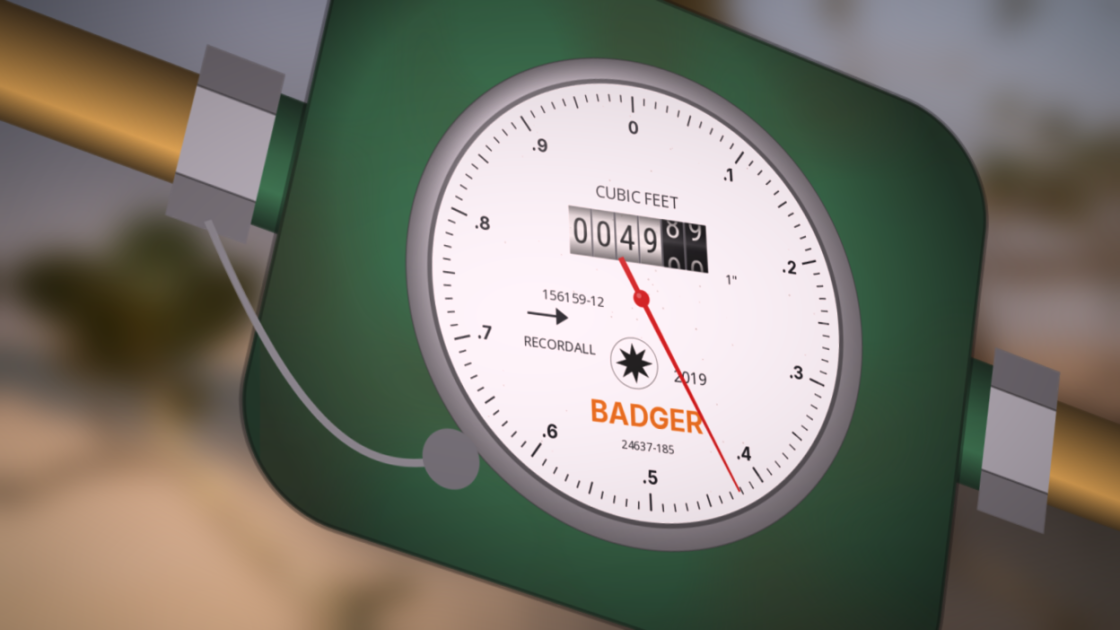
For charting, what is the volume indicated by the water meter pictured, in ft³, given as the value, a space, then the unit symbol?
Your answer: 4989.42 ft³
